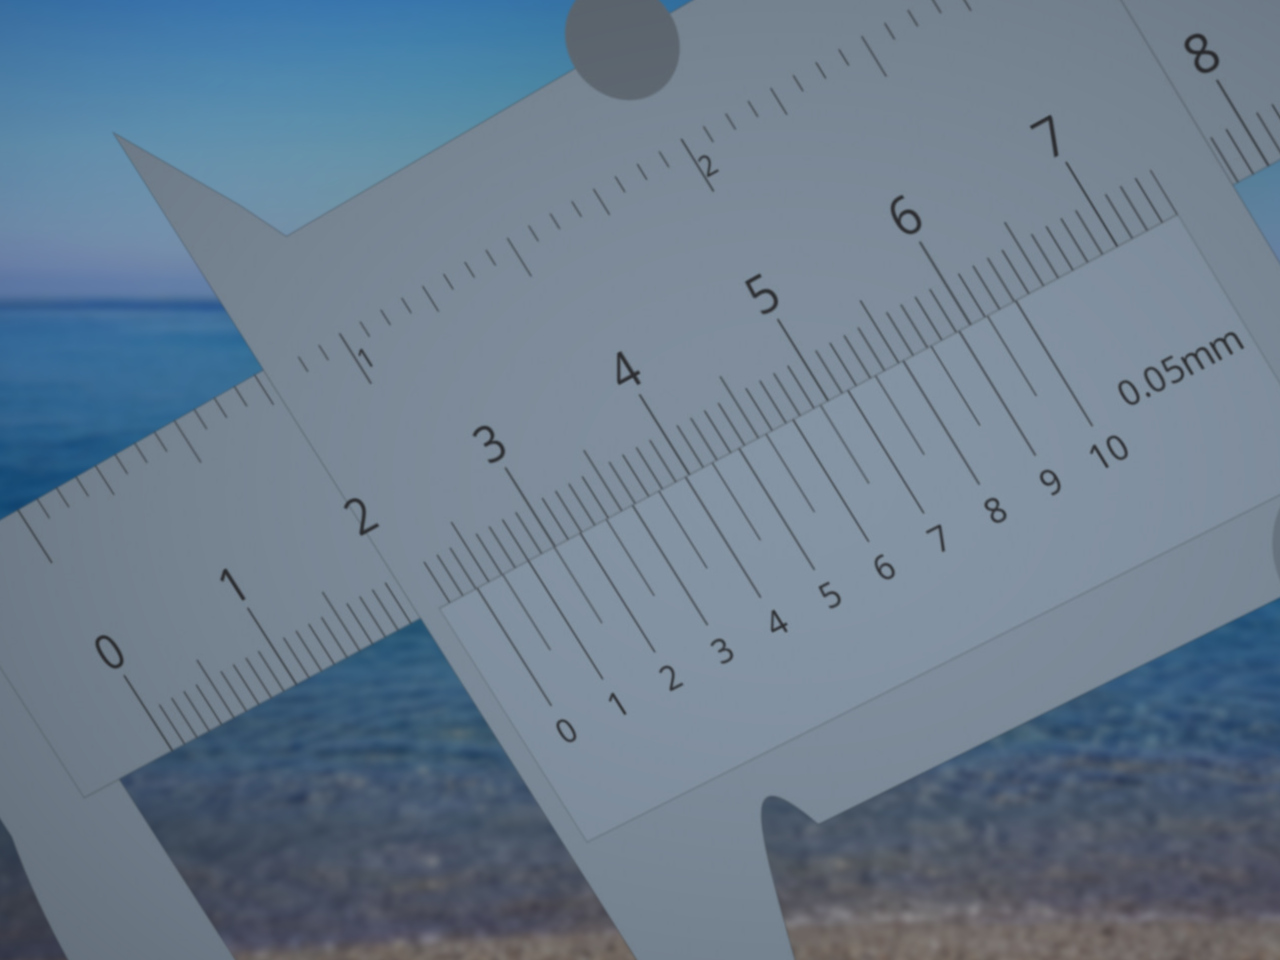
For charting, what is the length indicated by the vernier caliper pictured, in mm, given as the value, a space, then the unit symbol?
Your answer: 24.1 mm
